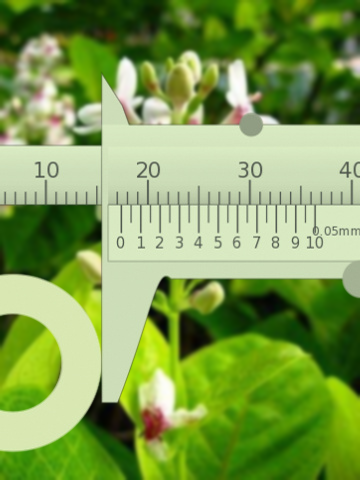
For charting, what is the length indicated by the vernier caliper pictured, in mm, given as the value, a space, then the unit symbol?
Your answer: 17.4 mm
